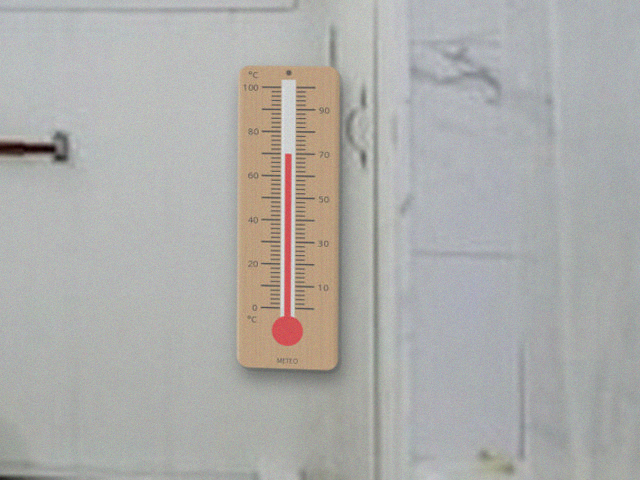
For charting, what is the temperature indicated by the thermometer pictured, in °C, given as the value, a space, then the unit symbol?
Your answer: 70 °C
